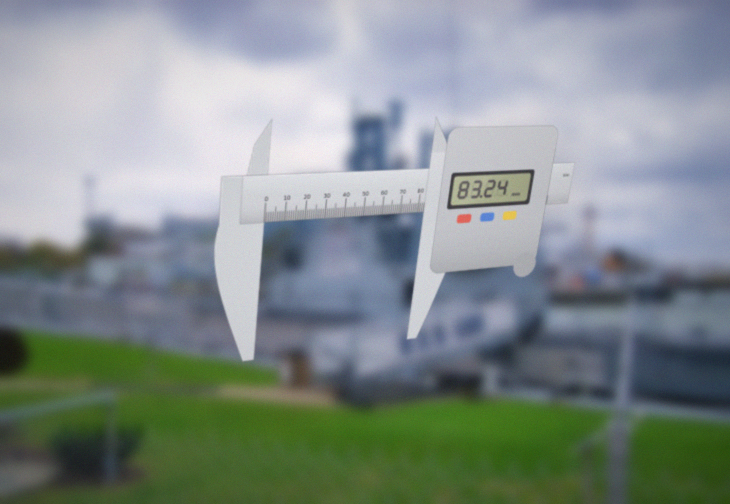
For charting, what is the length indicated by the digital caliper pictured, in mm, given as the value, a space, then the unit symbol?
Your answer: 83.24 mm
